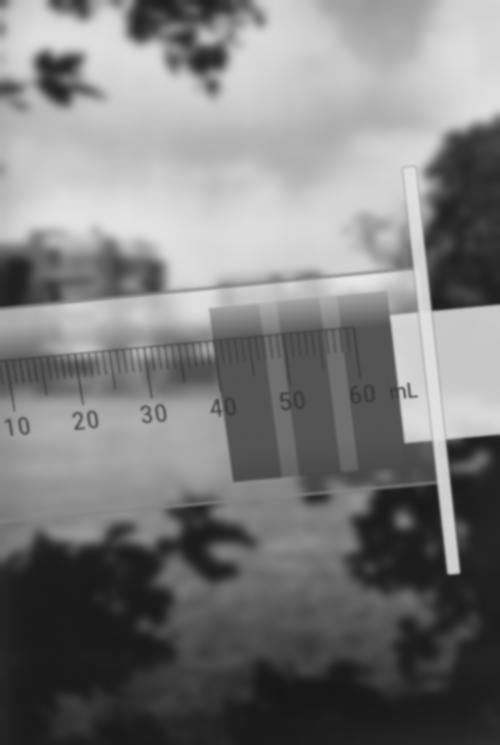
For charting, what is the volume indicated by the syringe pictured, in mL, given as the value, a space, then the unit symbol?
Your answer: 40 mL
